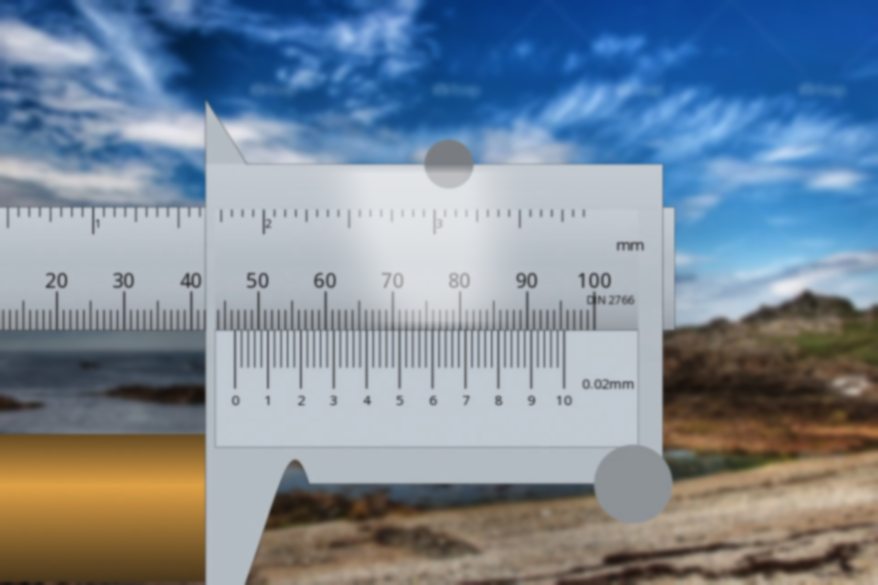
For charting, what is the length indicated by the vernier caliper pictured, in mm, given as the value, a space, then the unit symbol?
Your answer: 46.5 mm
